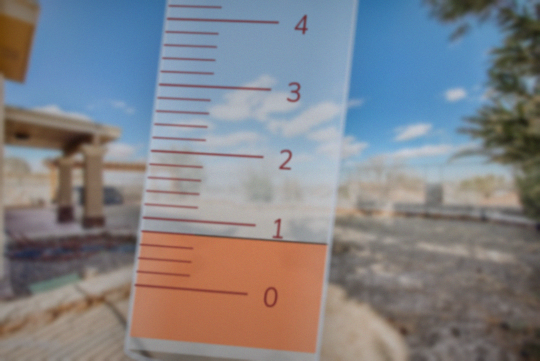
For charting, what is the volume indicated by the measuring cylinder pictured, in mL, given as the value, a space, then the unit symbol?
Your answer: 0.8 mL
